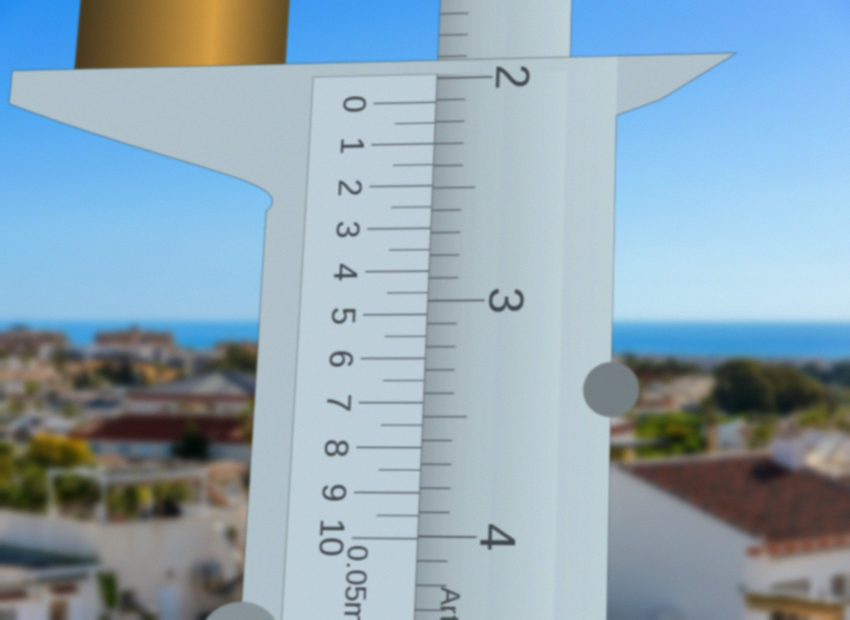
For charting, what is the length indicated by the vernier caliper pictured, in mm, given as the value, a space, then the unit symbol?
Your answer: 21.1 mm
